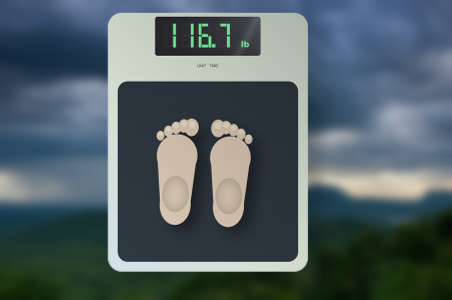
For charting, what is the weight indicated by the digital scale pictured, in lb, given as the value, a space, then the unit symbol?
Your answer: 116.7 lb
